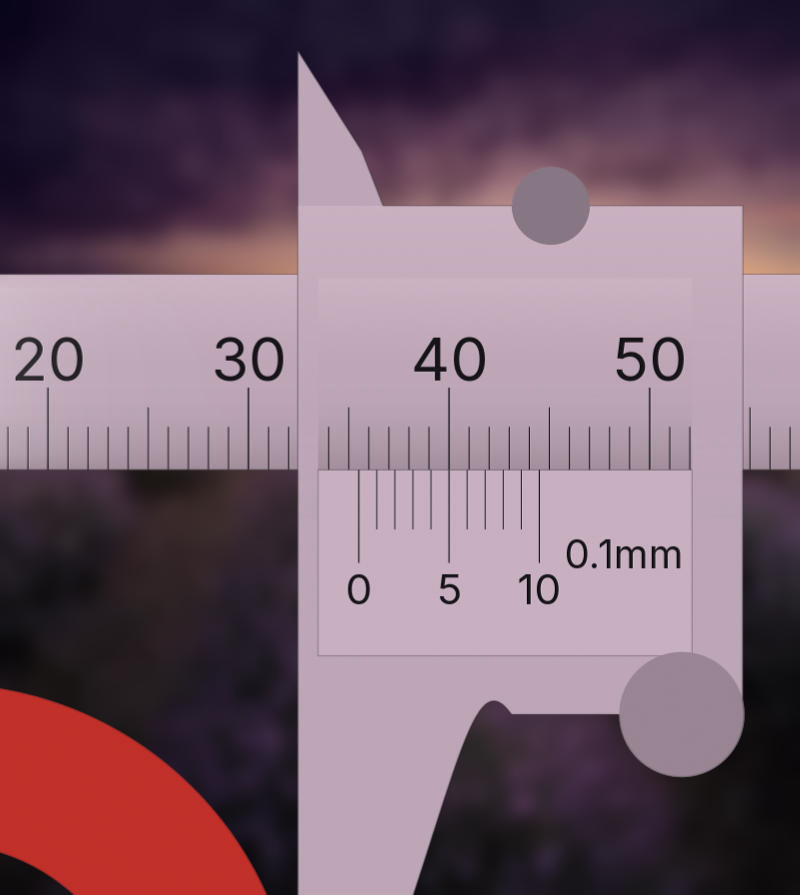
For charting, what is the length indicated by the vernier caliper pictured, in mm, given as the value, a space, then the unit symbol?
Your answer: 35.5 mm
